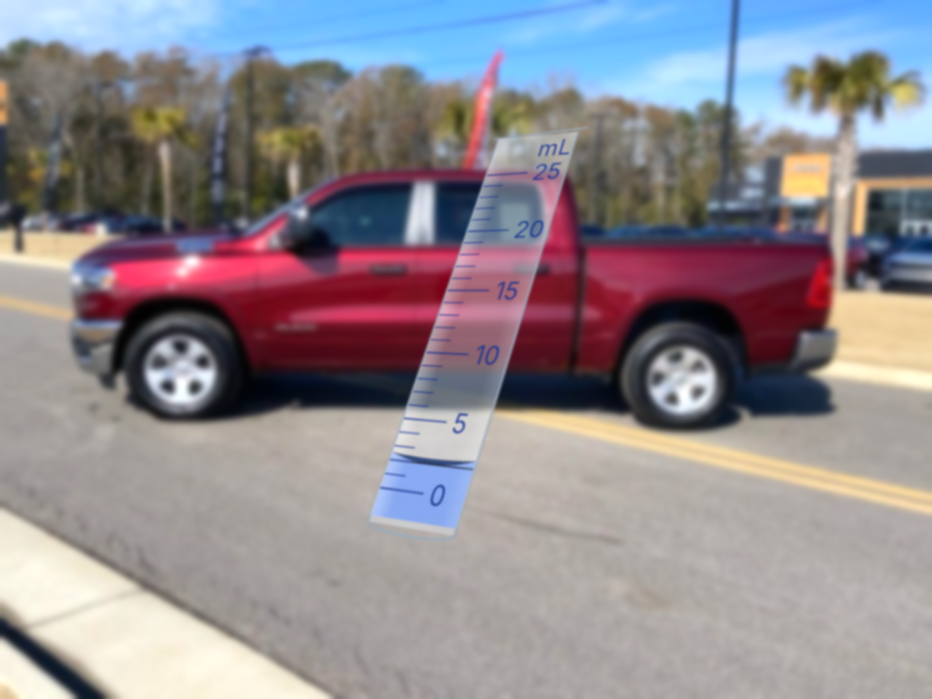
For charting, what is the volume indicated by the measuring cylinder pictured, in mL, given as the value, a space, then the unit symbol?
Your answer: 2 mL
